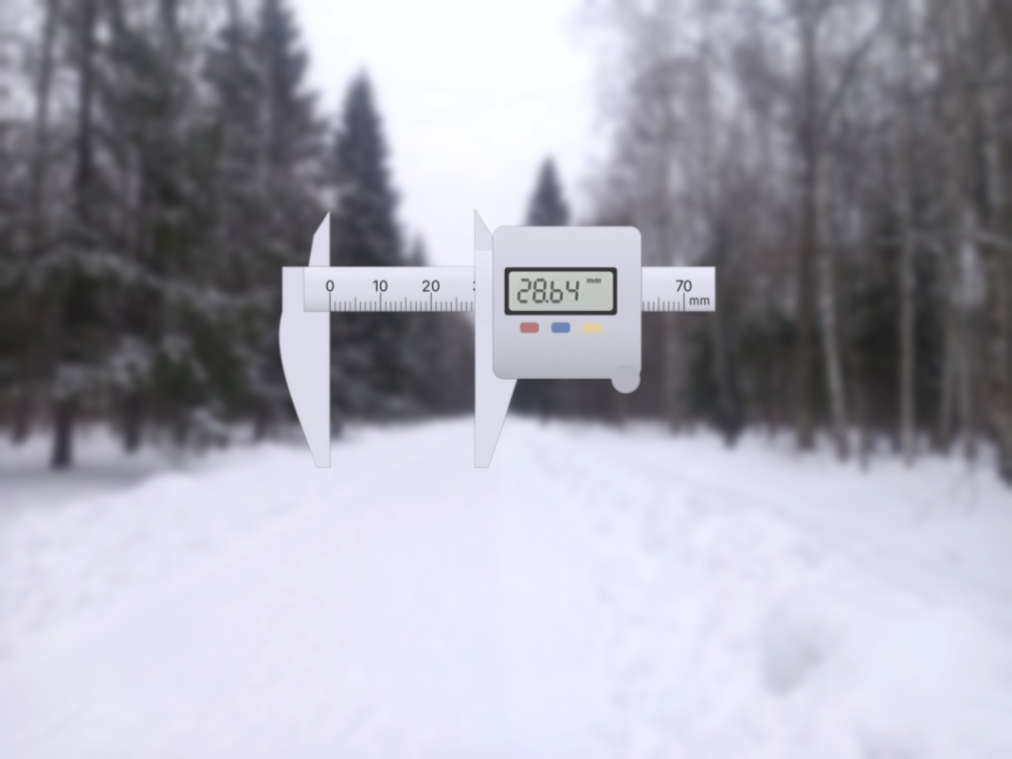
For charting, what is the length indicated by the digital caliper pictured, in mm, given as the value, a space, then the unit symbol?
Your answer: 28.64 mm
